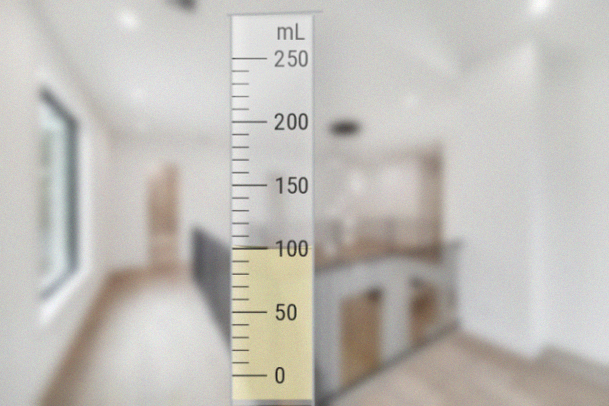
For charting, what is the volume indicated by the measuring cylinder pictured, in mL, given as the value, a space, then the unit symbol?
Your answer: 100 mL
